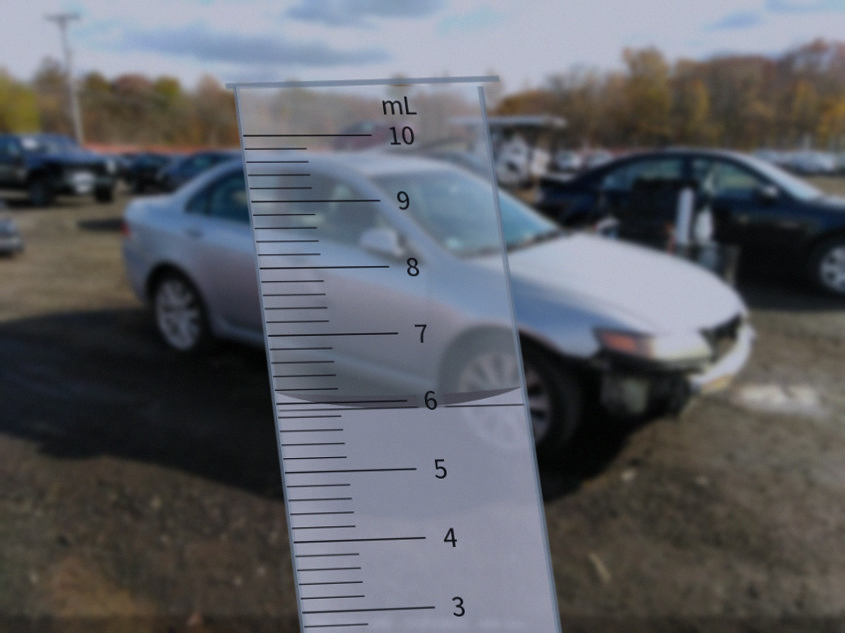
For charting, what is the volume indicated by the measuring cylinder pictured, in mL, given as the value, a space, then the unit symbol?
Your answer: 5.9 mL
